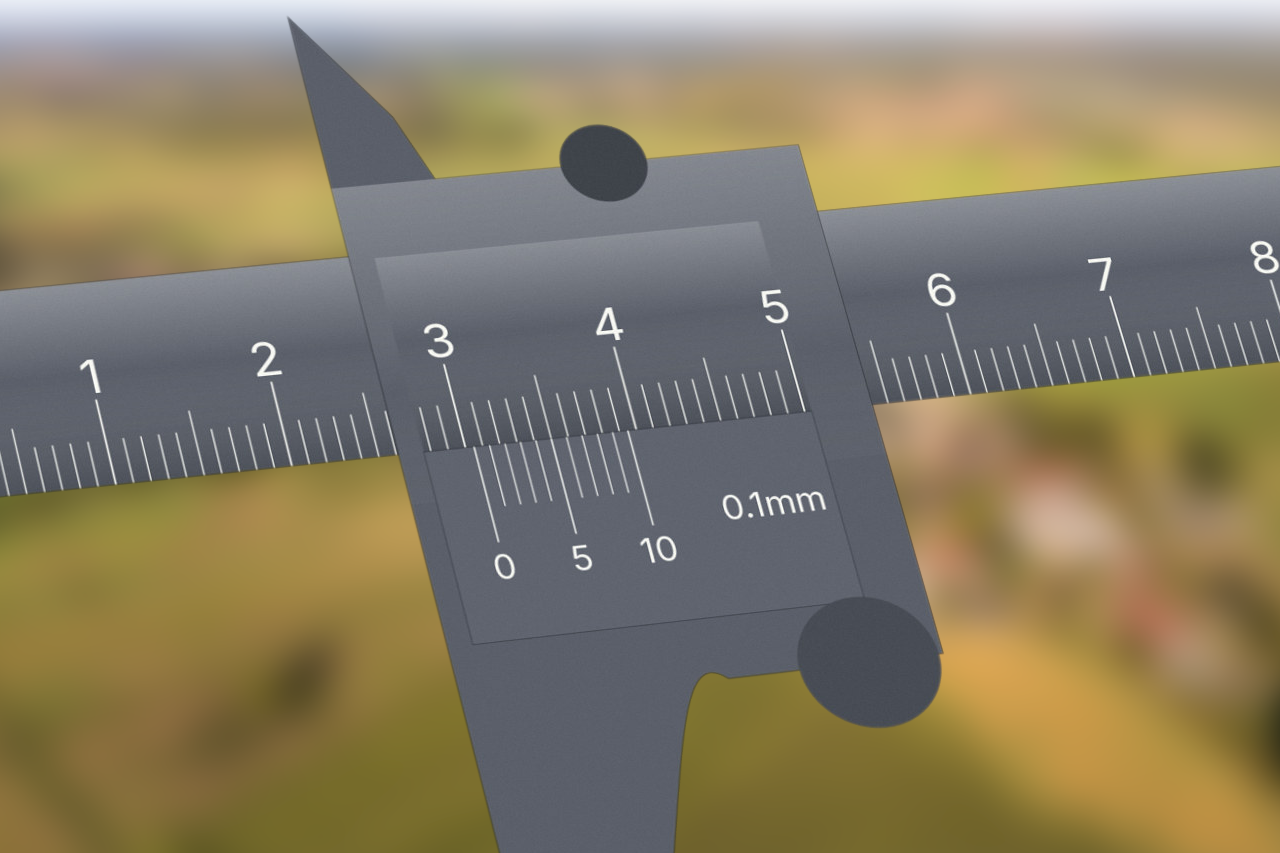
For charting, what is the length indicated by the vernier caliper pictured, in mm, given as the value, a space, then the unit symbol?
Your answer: 30.5 mm
